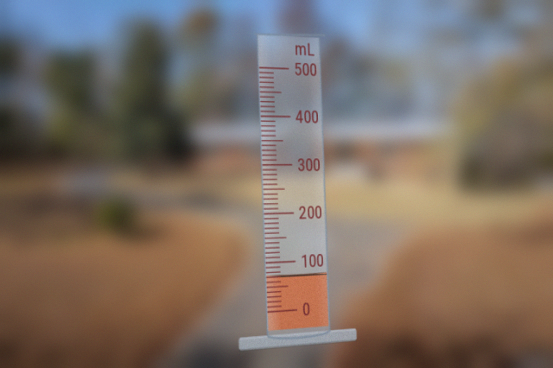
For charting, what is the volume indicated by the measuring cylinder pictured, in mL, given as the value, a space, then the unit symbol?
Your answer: 70 mL
